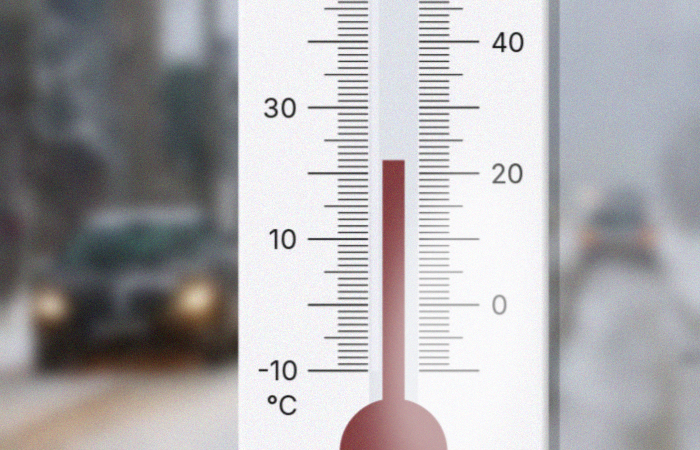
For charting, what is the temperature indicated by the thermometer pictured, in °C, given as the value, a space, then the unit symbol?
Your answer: 22 °C
